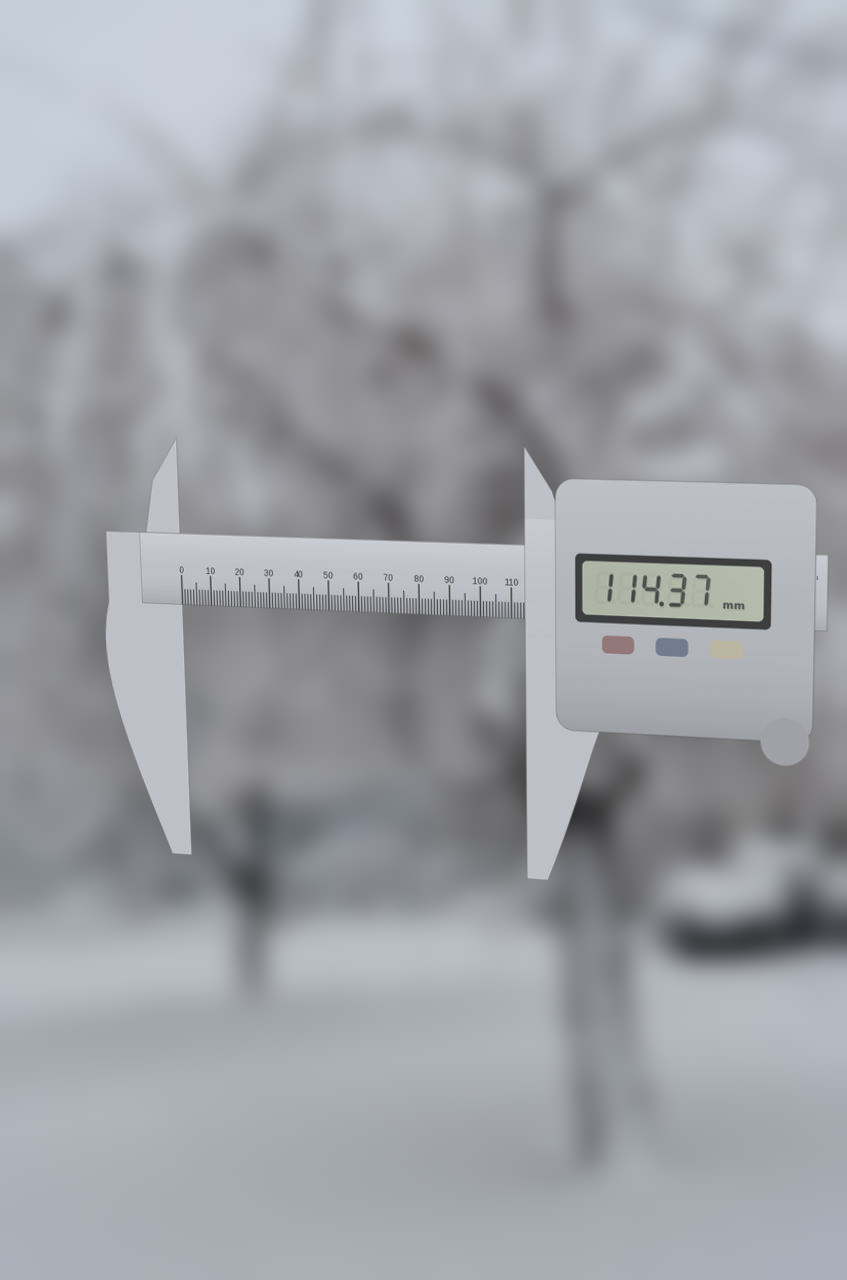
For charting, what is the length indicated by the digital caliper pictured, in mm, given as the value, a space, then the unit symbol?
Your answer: 114.37 mm
